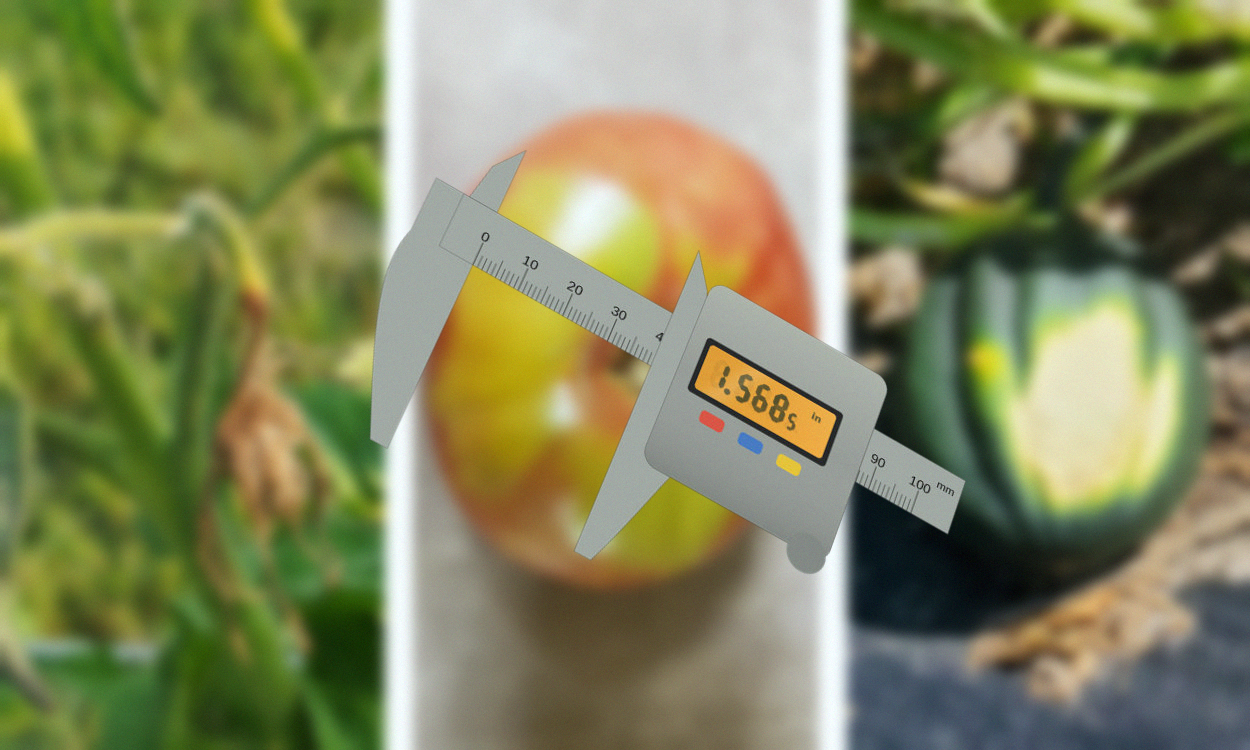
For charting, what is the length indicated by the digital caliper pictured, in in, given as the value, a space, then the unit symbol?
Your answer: 1.5685 in
